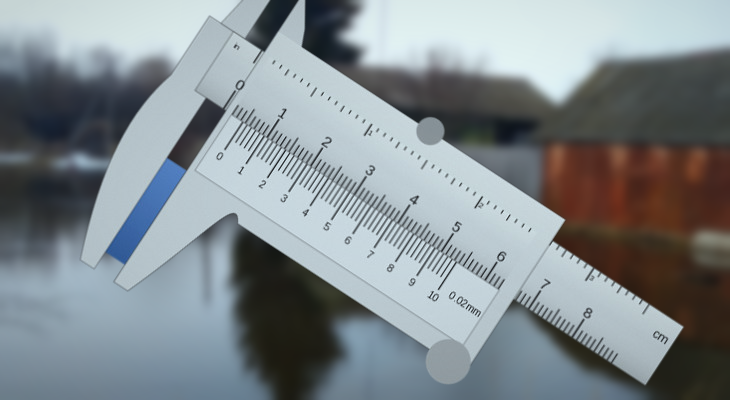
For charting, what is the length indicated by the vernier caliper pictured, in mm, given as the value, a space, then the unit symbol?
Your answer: 4.5 mm
